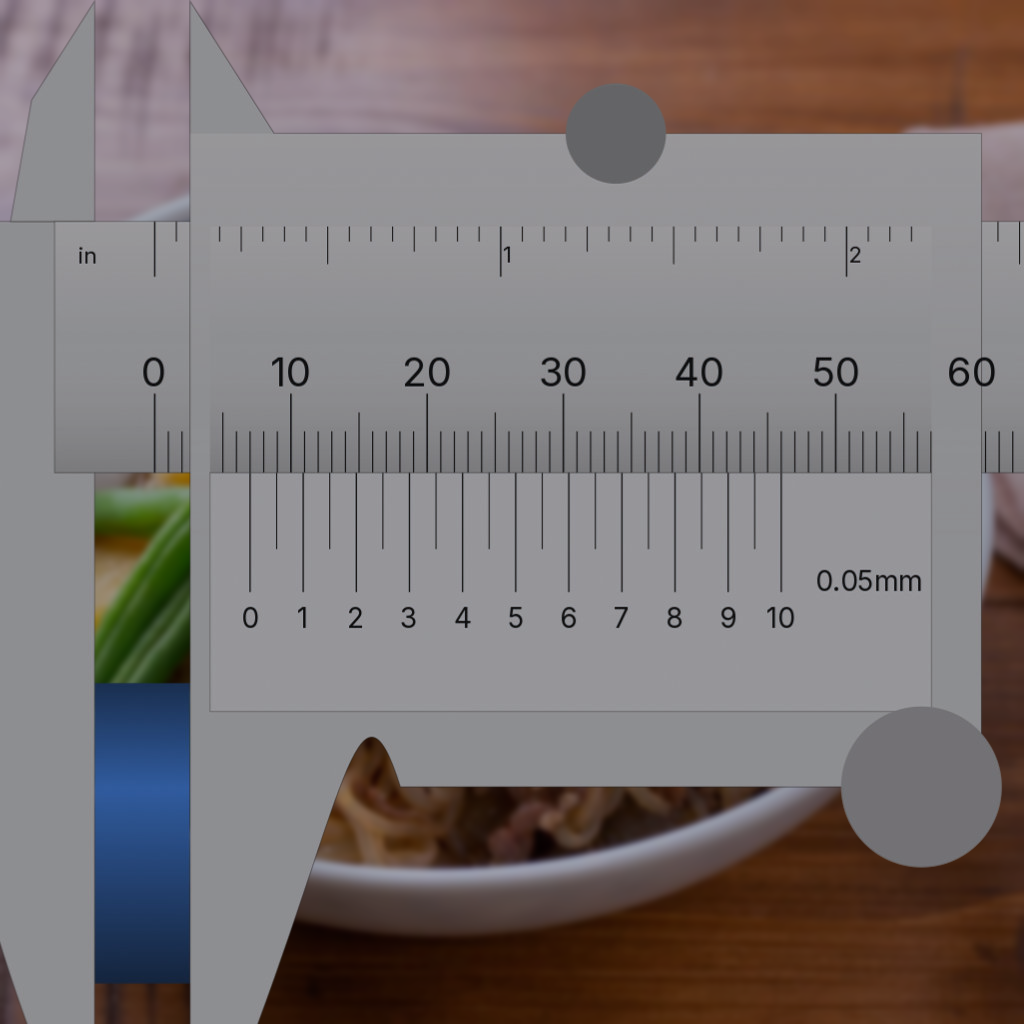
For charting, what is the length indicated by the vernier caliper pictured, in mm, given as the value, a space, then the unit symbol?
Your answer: 7.0 mm
